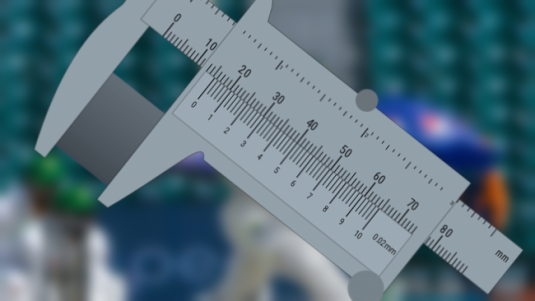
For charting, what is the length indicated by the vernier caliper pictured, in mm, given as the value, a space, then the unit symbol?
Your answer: 15.5 mm
